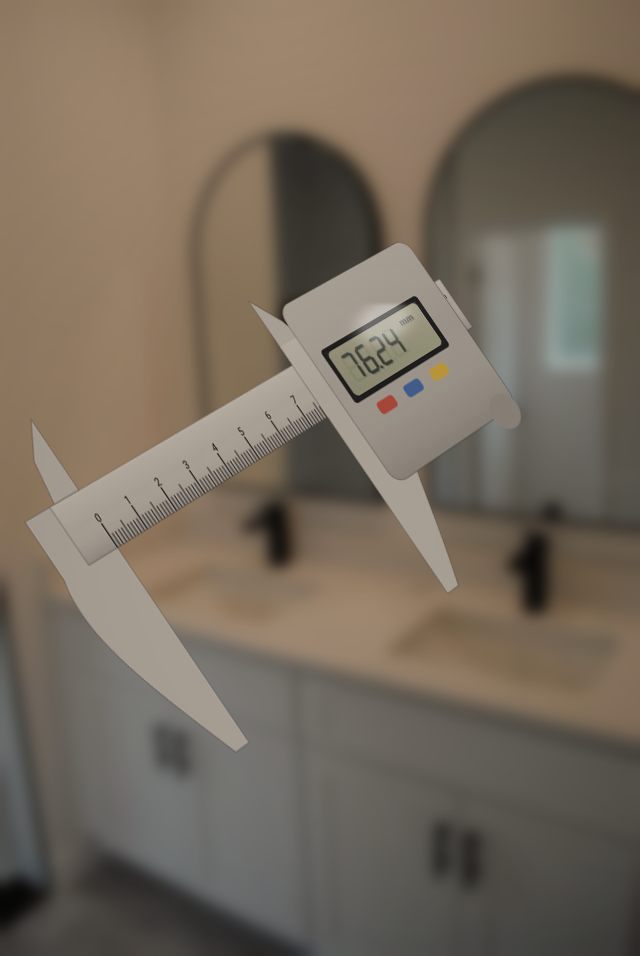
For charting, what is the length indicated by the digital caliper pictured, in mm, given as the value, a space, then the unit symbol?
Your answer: 76.24 mm
